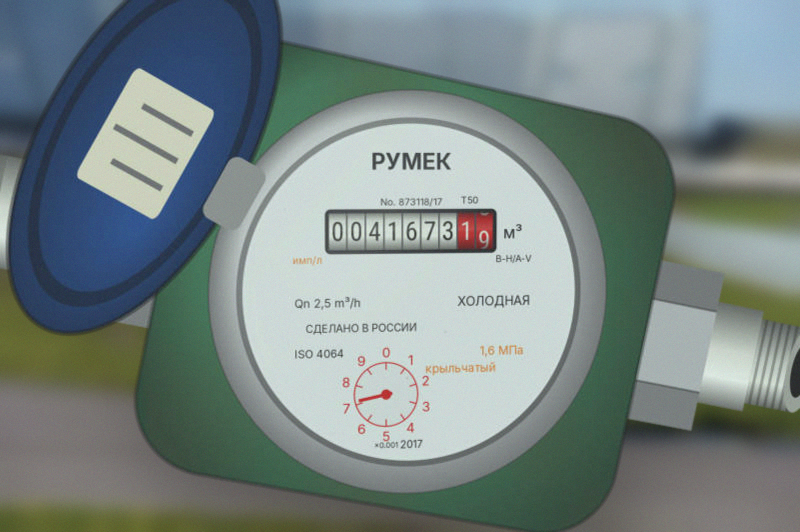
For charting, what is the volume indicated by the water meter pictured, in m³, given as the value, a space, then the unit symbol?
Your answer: 41673.187 m³
